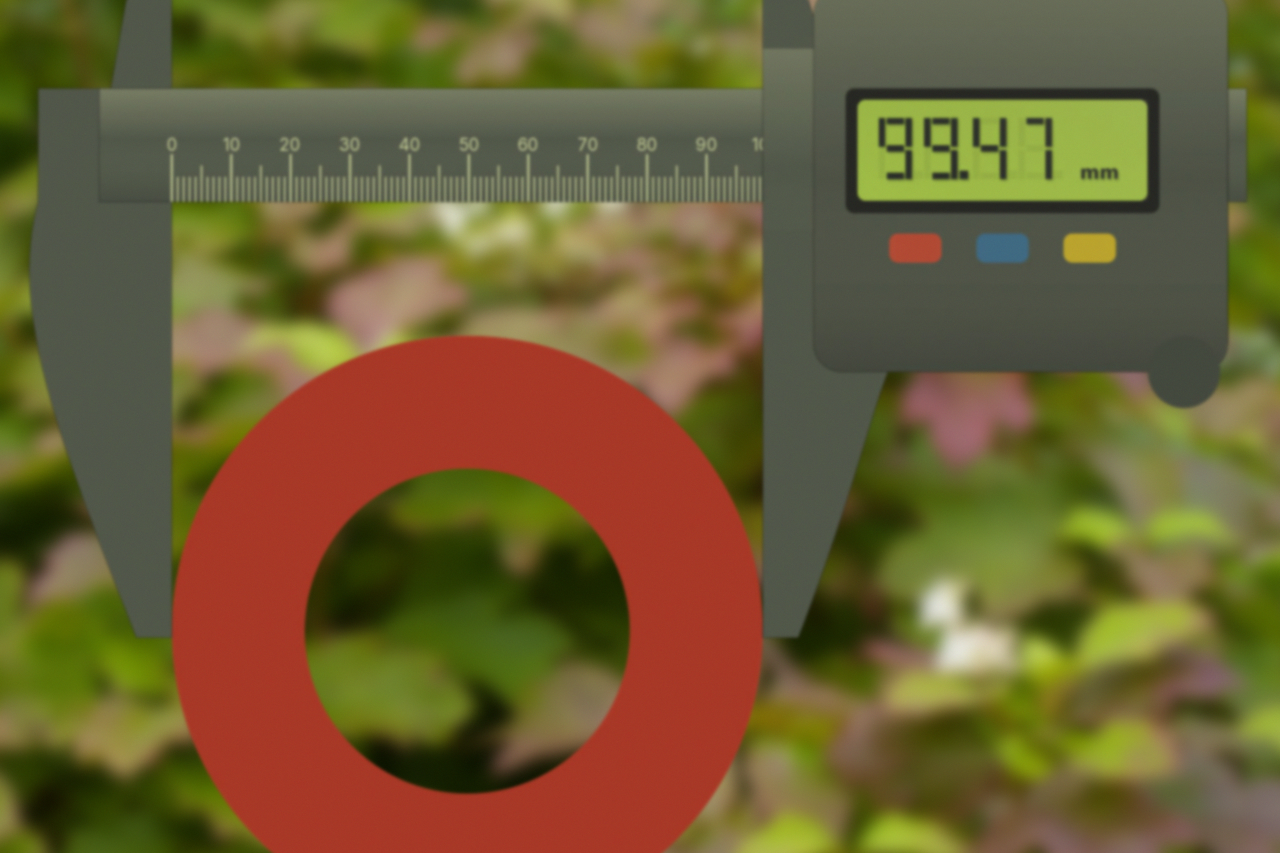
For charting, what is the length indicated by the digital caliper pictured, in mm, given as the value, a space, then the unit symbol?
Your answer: 99.47 mm
